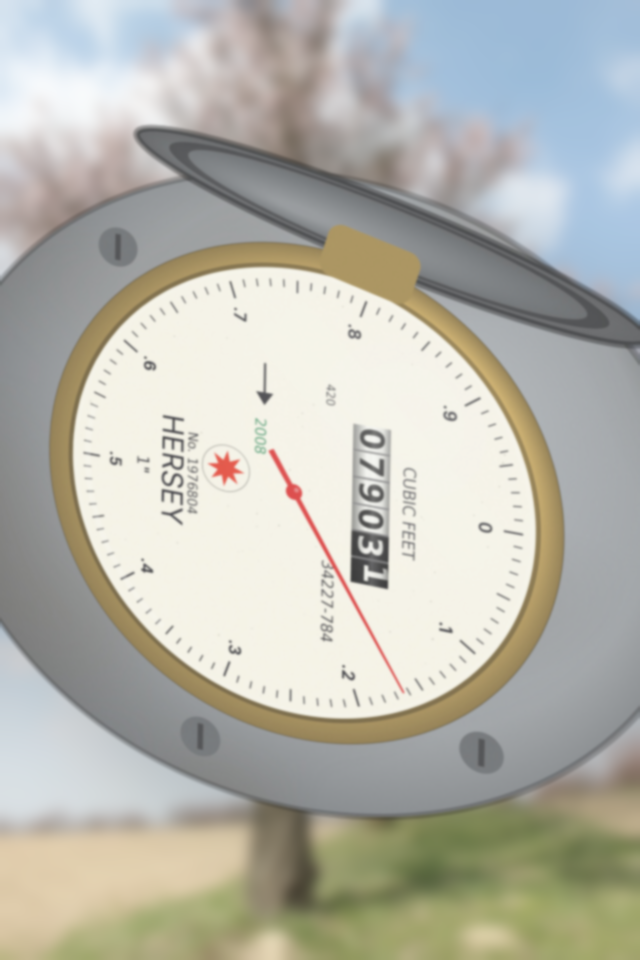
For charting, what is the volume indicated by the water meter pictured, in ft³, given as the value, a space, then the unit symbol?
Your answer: 79031.16 ft³
